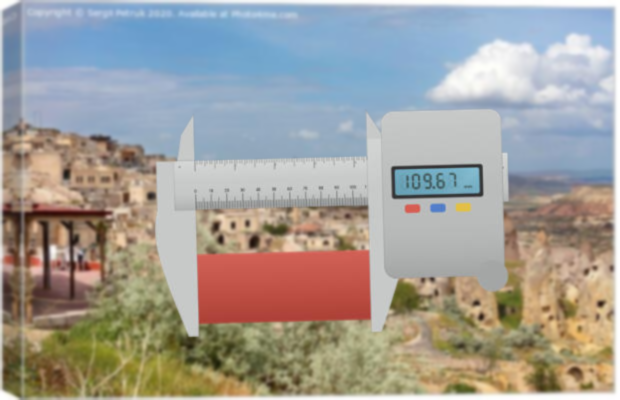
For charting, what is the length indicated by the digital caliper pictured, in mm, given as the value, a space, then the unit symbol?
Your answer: 109.67 mm
